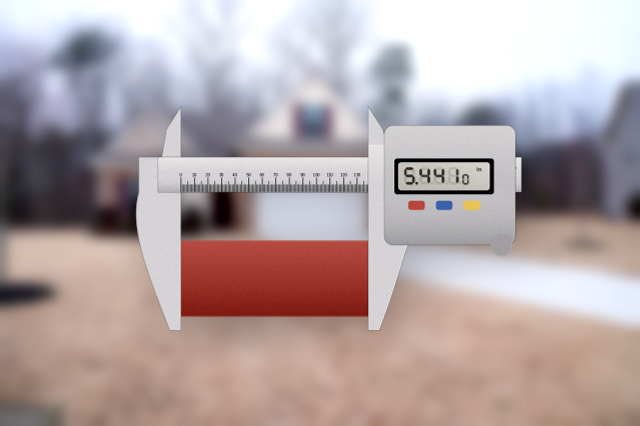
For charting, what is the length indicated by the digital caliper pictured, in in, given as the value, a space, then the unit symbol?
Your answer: 5.4410 in
